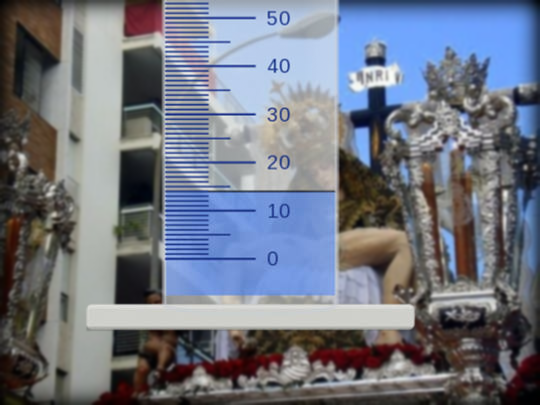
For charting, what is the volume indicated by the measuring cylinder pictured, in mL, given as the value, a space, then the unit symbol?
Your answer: 14 mL
